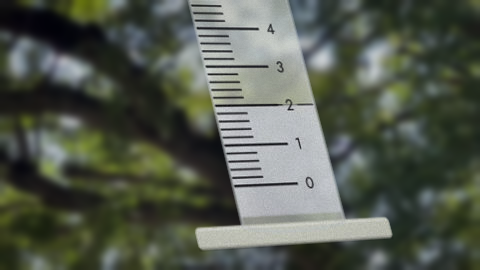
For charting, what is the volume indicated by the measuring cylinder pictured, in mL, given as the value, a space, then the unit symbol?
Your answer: 2 mL
